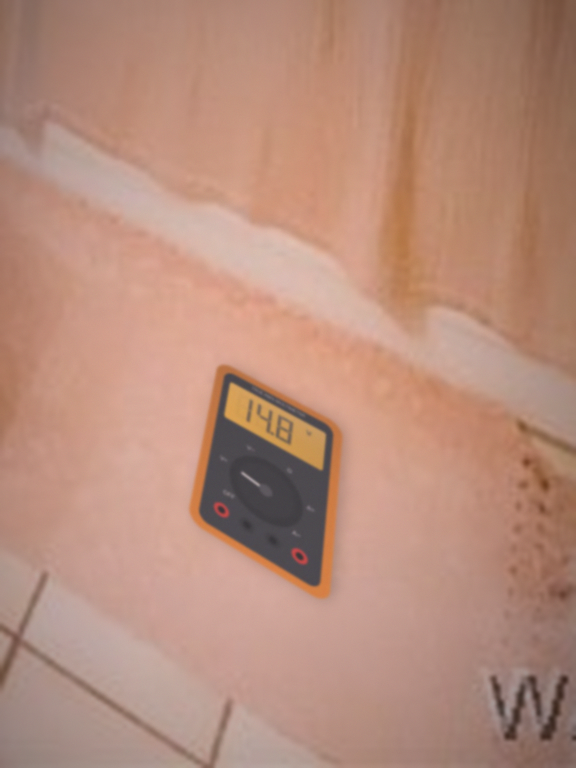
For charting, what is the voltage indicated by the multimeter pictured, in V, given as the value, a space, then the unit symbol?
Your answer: 14.8 V
